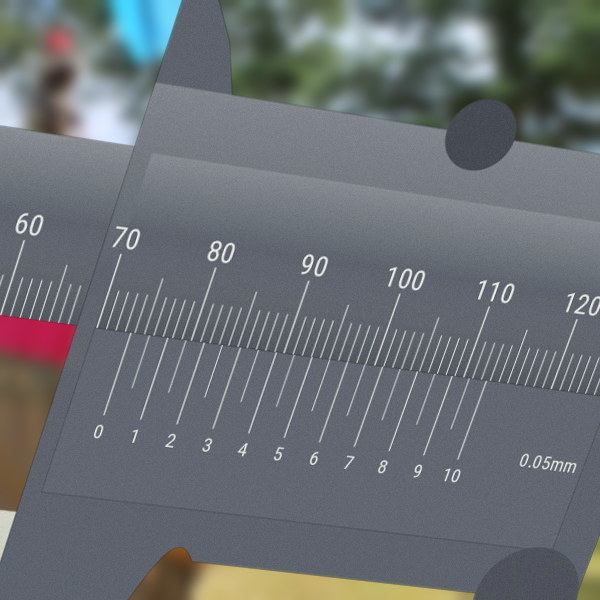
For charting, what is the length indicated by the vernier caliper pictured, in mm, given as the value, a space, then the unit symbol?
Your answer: 73.6 mm
